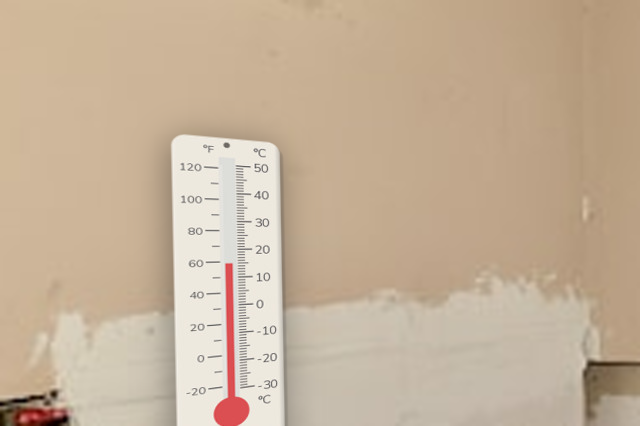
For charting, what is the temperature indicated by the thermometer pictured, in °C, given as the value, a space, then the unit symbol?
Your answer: 15 °C
